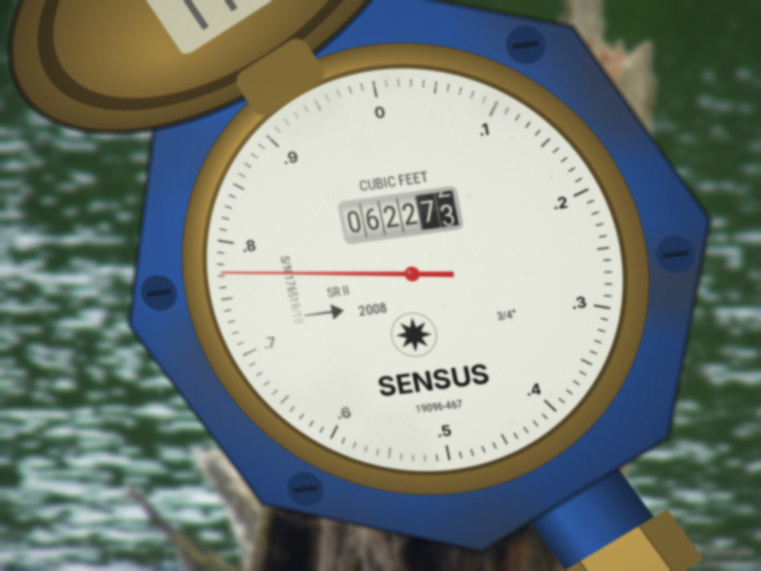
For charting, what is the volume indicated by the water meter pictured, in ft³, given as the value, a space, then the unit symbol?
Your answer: 62272.77 ft³
